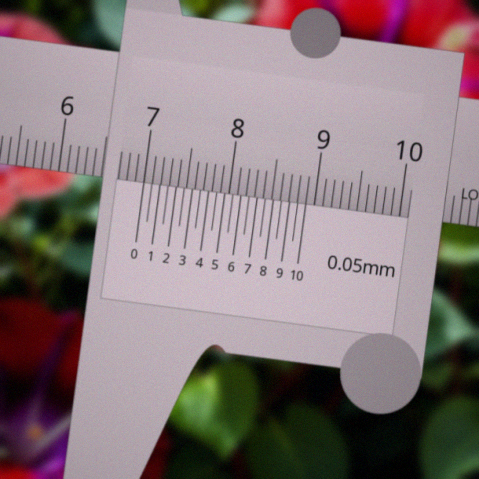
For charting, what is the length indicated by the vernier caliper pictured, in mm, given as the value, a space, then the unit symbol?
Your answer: 70.0 mm
